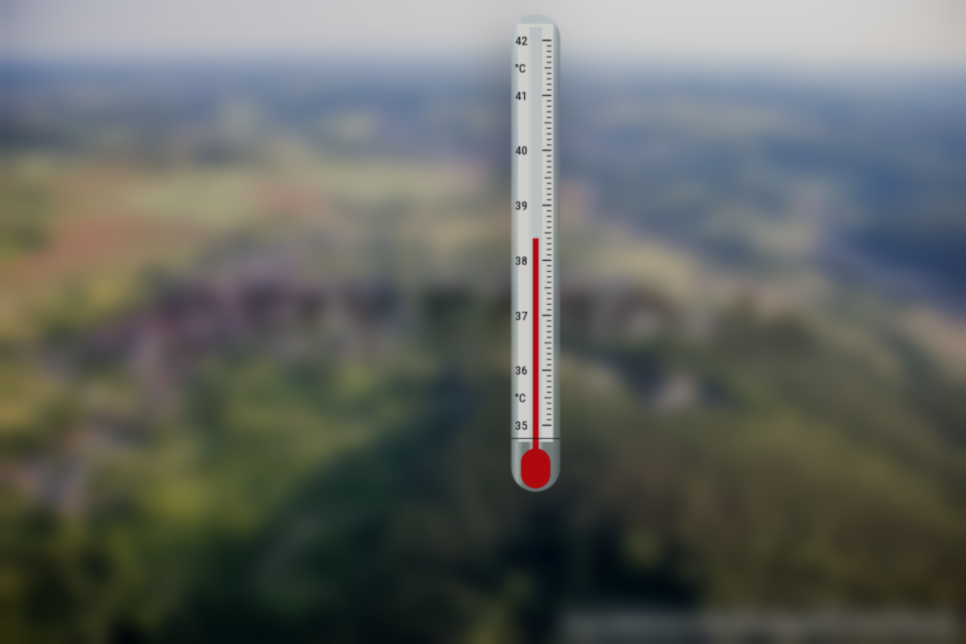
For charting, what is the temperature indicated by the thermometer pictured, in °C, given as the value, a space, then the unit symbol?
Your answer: 38.4 °C
